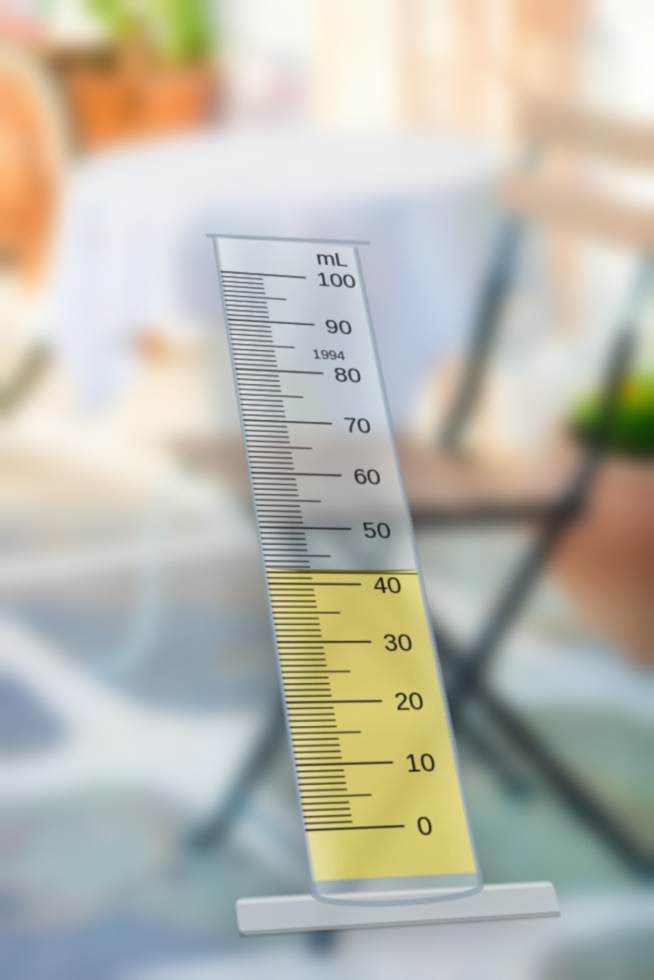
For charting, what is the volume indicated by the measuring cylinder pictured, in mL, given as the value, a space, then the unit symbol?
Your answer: 42 mL
